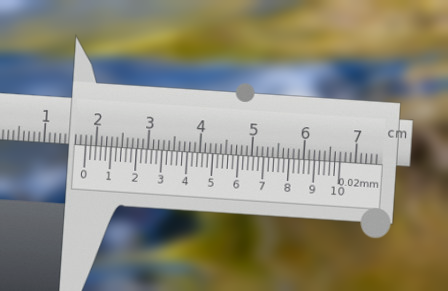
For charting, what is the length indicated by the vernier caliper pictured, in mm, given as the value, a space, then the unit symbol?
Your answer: 18.0 mm
